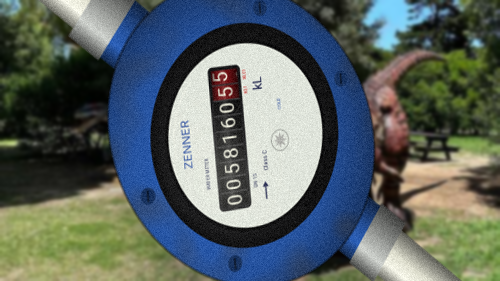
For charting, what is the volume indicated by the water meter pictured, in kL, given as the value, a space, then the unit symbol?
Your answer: 58160.55 kL
